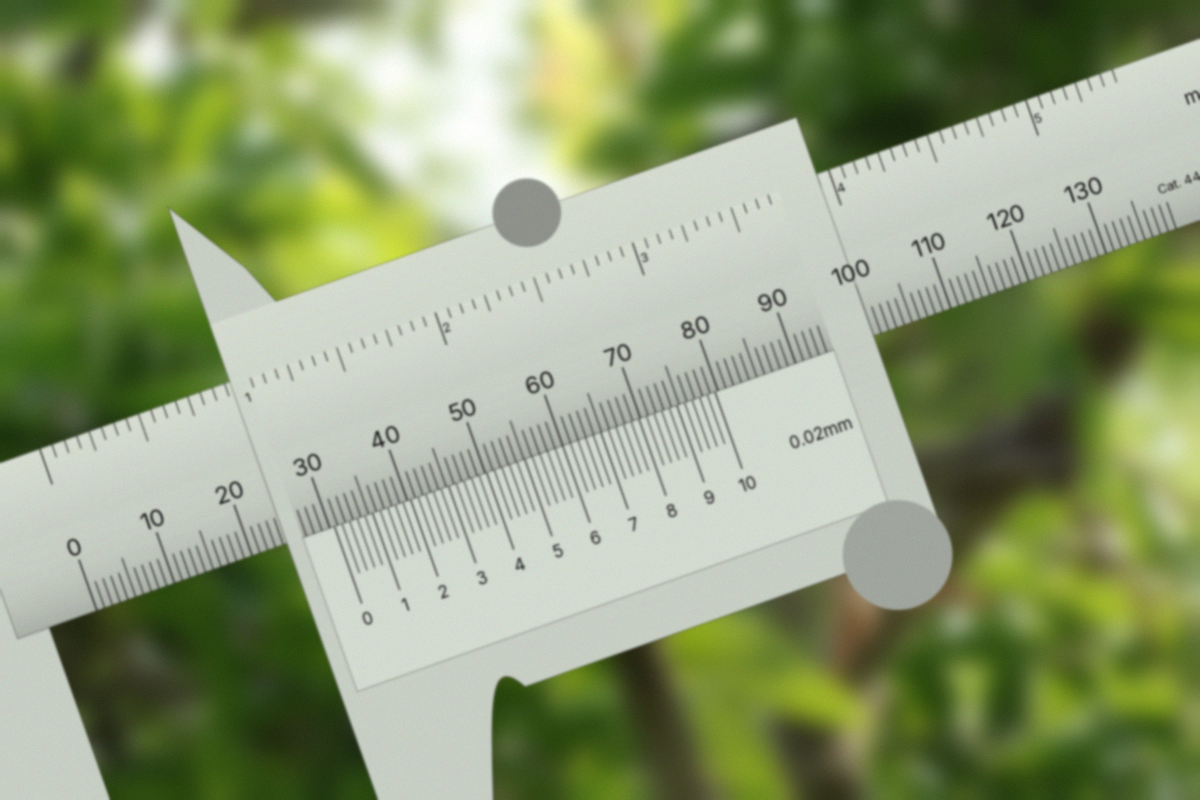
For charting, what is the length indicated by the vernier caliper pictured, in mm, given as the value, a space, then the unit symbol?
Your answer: 30.6 mm
